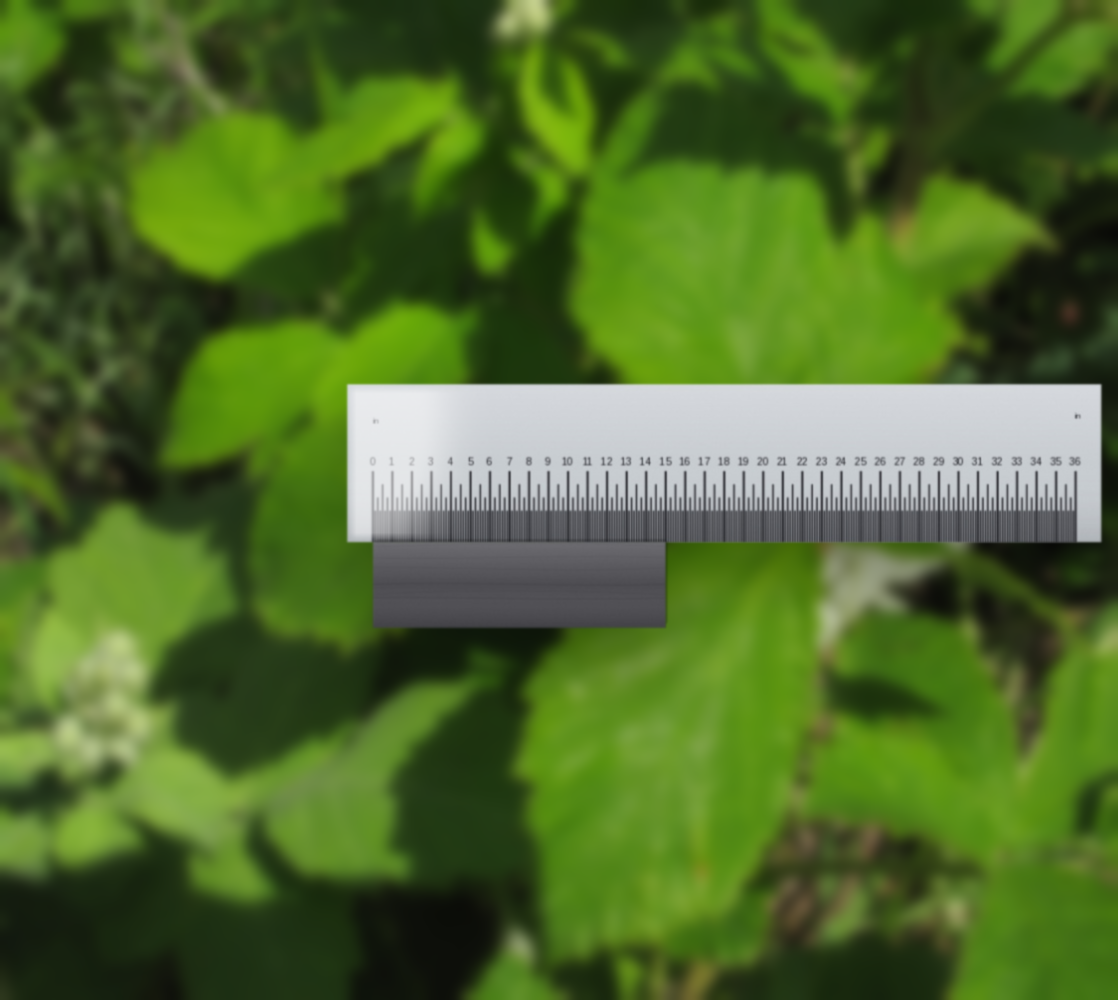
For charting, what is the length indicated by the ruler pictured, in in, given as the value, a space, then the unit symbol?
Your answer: 15 in
